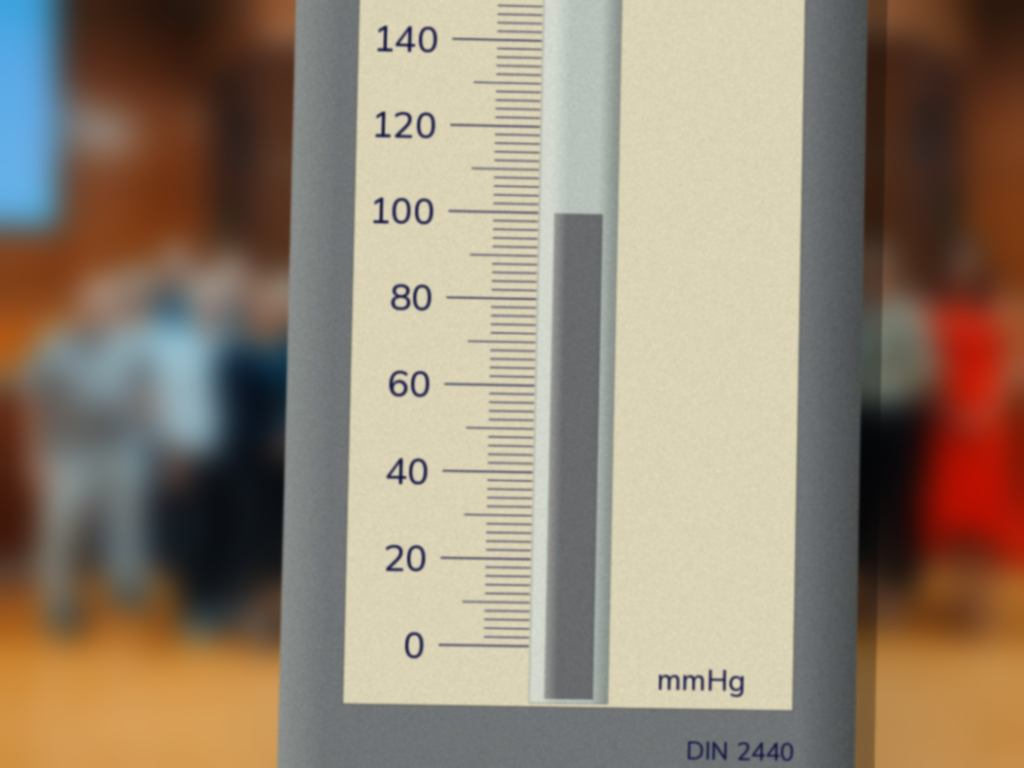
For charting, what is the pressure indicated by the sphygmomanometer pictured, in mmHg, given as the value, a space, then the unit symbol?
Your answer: 100 mmHg
